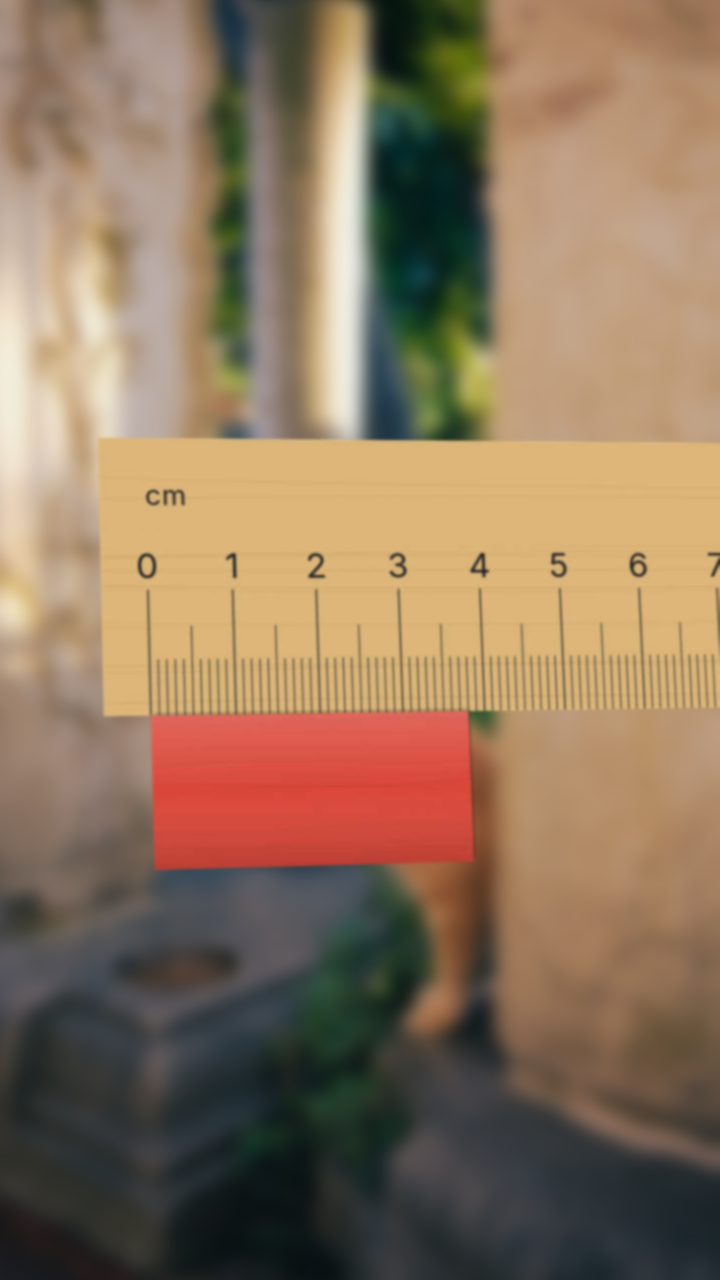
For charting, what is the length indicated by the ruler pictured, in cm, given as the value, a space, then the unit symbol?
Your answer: 3.8 cm
